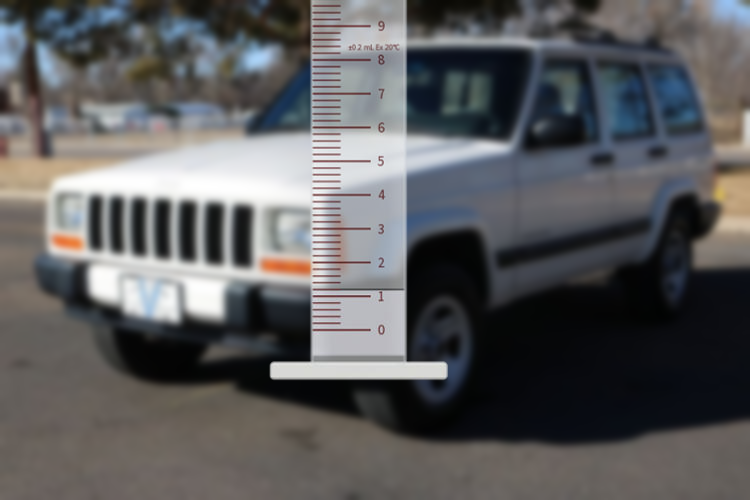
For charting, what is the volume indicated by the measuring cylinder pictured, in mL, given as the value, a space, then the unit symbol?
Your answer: 1.2 mL
